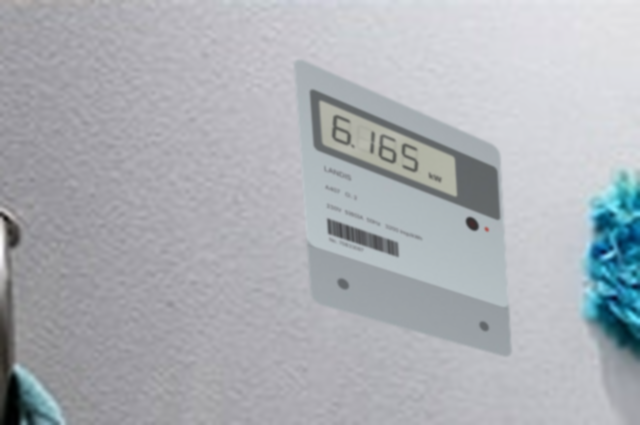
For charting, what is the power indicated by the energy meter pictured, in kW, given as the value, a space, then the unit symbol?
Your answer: 6.165 kW
